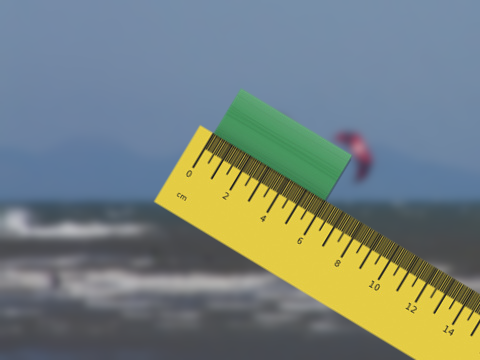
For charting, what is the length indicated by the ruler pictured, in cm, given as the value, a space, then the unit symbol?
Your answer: 6 cm
